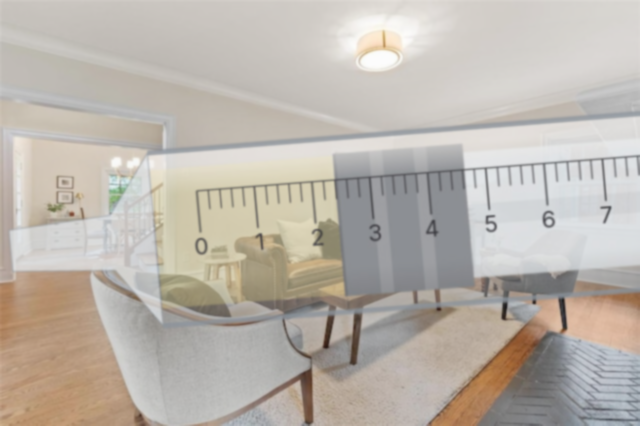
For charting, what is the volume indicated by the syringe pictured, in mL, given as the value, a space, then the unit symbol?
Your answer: 2.4 mL
